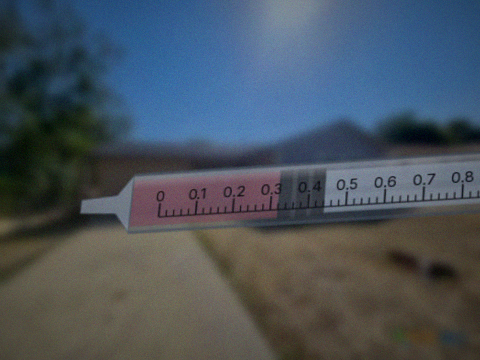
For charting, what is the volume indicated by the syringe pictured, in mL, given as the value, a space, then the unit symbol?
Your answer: 0.32 mL
